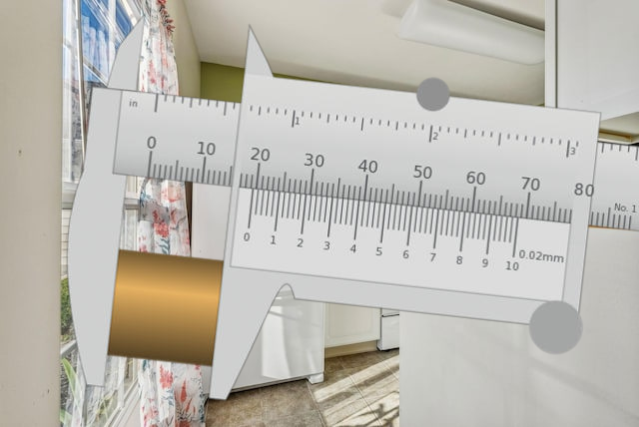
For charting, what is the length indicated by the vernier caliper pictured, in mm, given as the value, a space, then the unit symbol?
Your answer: 19.4 mm
